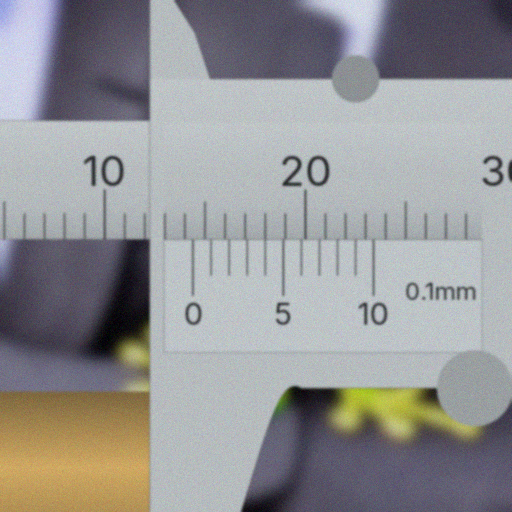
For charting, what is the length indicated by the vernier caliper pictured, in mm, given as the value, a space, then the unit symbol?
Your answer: 14.4 mm
